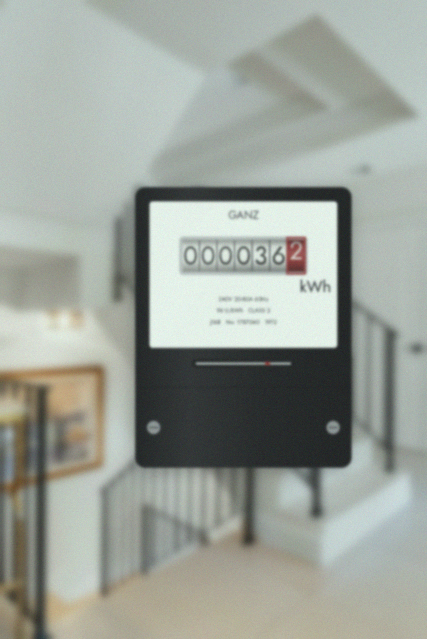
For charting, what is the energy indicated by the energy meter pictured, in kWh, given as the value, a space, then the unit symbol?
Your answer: 36.2 kWh
